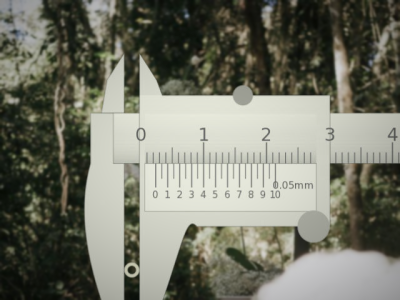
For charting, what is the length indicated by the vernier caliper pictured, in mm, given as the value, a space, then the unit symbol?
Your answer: 2.4 mm
